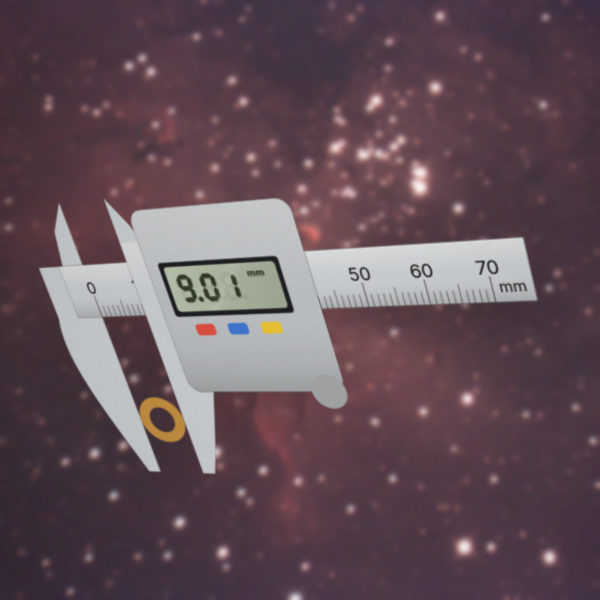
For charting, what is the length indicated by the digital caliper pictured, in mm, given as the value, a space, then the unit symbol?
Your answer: 9.01 mm
